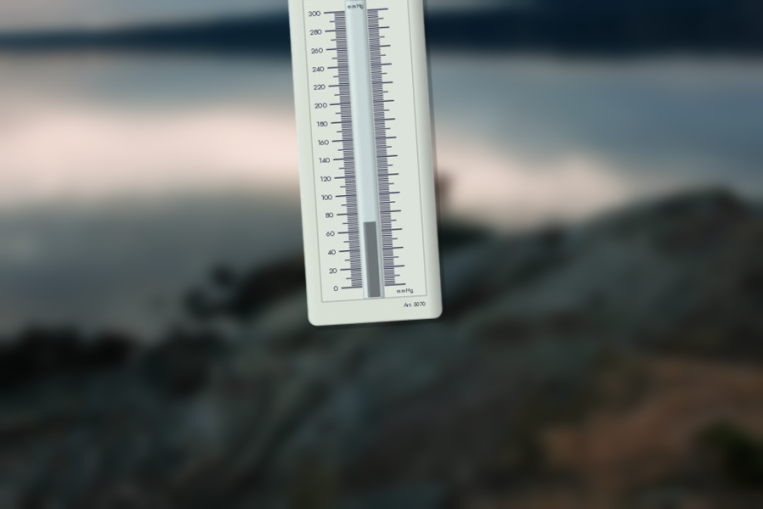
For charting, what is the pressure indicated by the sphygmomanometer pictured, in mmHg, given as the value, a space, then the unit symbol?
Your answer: 70 mmHg
